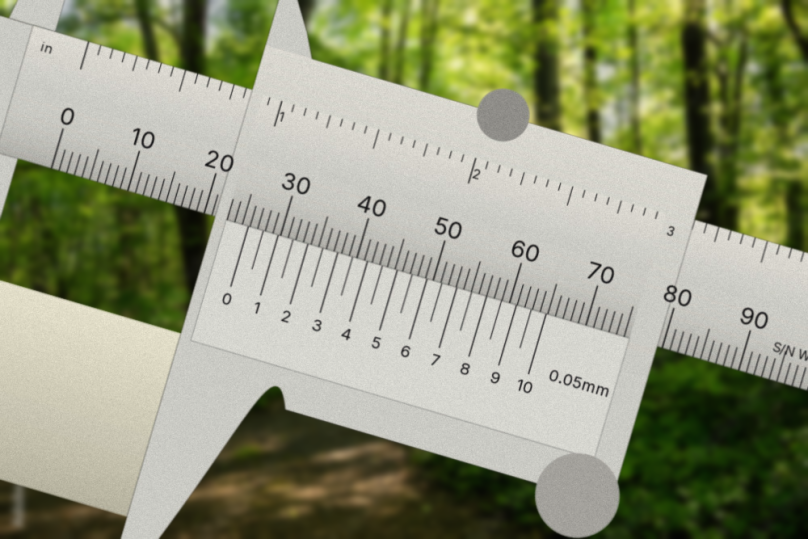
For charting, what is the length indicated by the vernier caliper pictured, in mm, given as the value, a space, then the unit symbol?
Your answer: 25.8 mm
